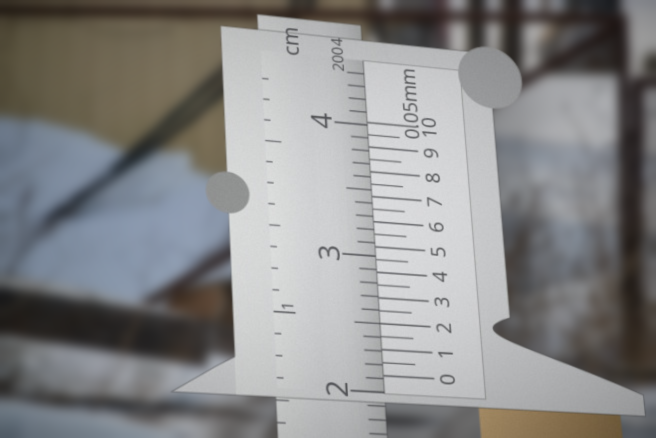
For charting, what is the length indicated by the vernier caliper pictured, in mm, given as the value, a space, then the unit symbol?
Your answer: 21.2 mm
